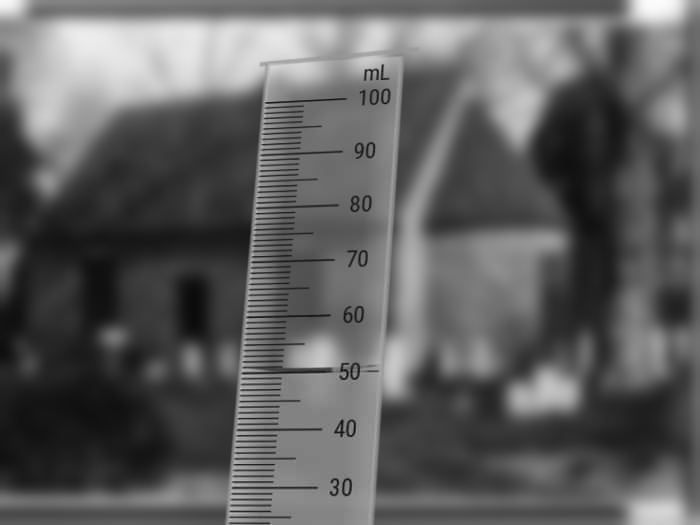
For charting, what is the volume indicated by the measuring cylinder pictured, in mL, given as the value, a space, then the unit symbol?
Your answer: 50 mL
